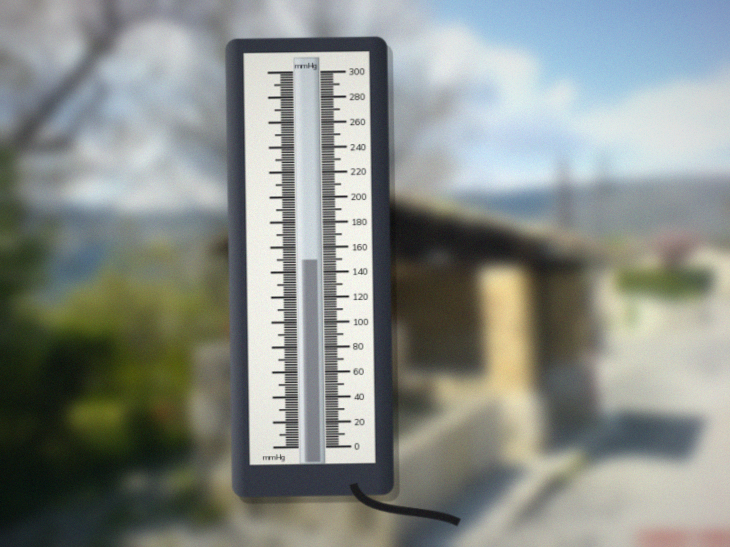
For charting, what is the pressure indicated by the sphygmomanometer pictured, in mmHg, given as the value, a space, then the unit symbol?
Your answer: 150 mmHg
